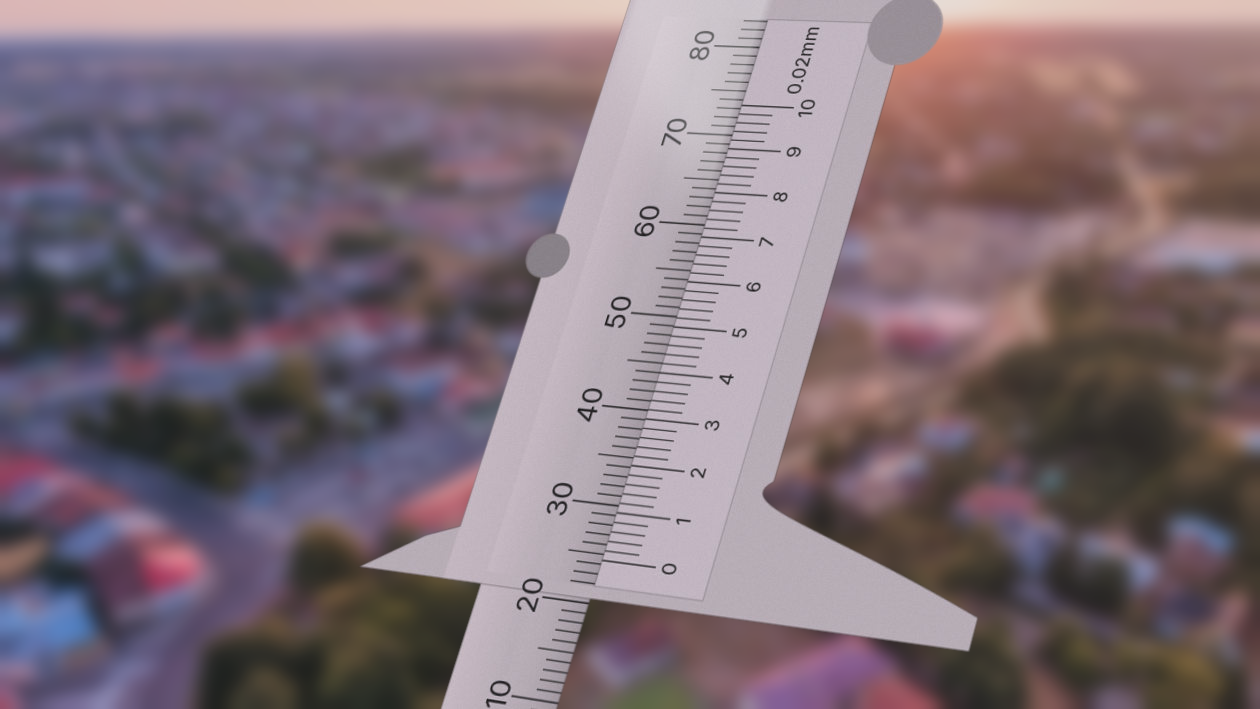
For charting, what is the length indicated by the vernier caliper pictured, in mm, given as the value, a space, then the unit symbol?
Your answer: 24.4 mm
